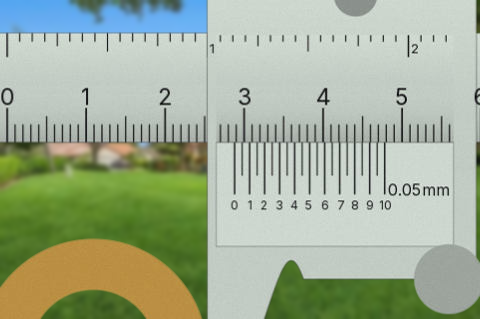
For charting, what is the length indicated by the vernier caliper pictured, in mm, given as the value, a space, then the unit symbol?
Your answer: 28.8 mm
